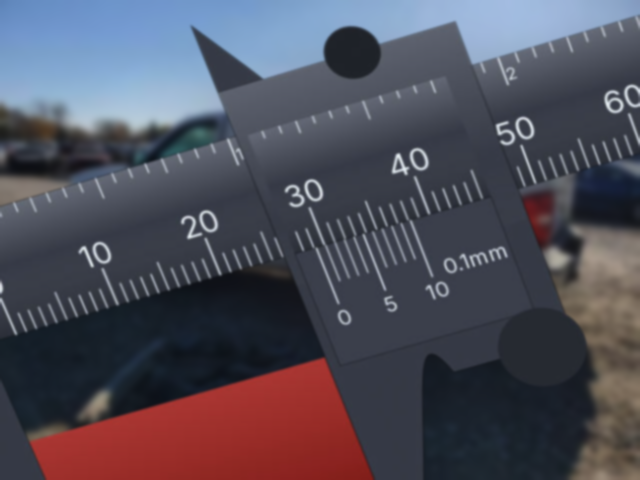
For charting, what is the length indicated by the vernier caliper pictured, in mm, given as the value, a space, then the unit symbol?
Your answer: 29.2 mm
